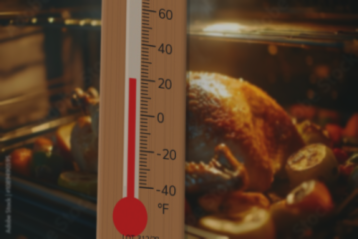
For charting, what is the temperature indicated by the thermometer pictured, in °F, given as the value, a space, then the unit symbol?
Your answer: 20 °F
